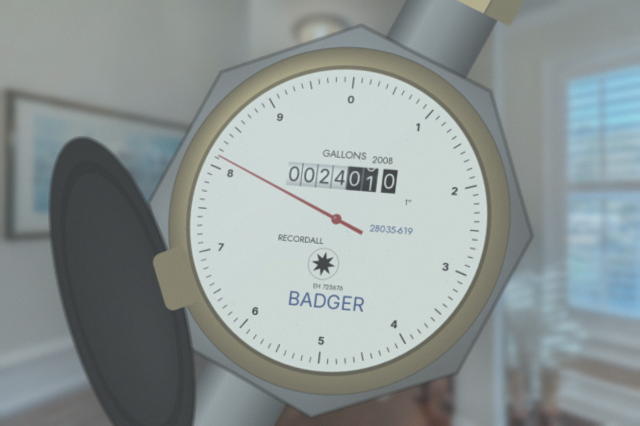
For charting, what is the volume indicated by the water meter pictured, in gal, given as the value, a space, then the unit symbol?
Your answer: 24008.1 gal
